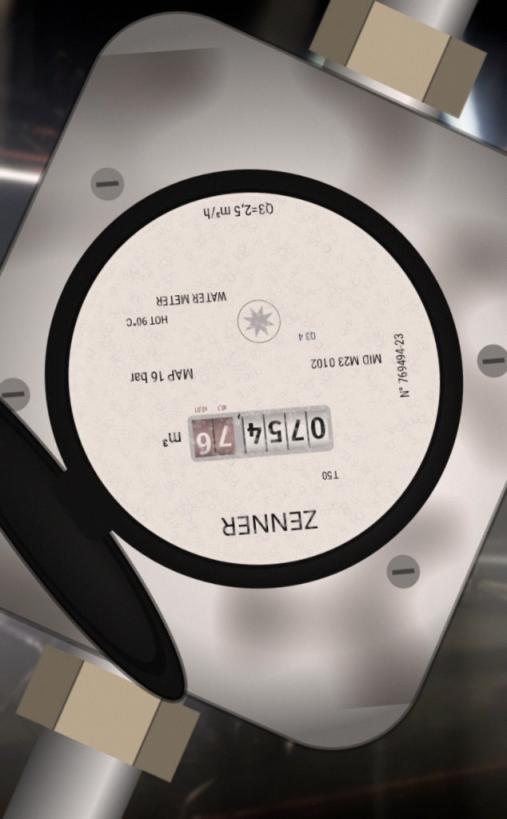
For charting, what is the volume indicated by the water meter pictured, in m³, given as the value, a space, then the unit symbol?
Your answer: 754.76 m³
